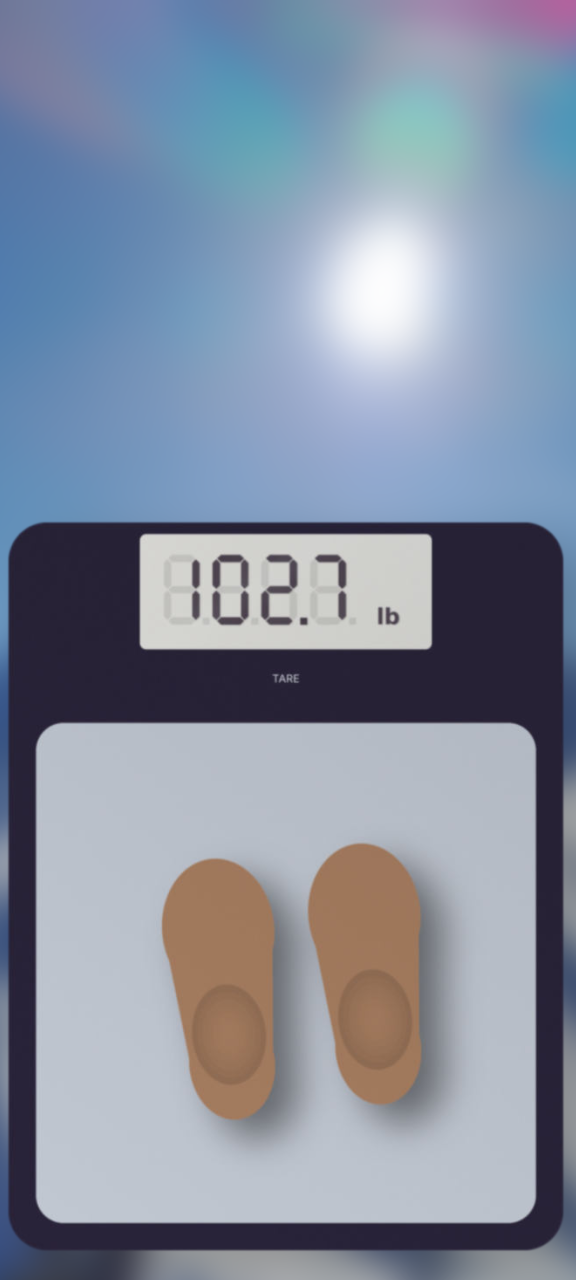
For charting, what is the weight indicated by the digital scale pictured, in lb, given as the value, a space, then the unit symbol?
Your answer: 102.7 lb
